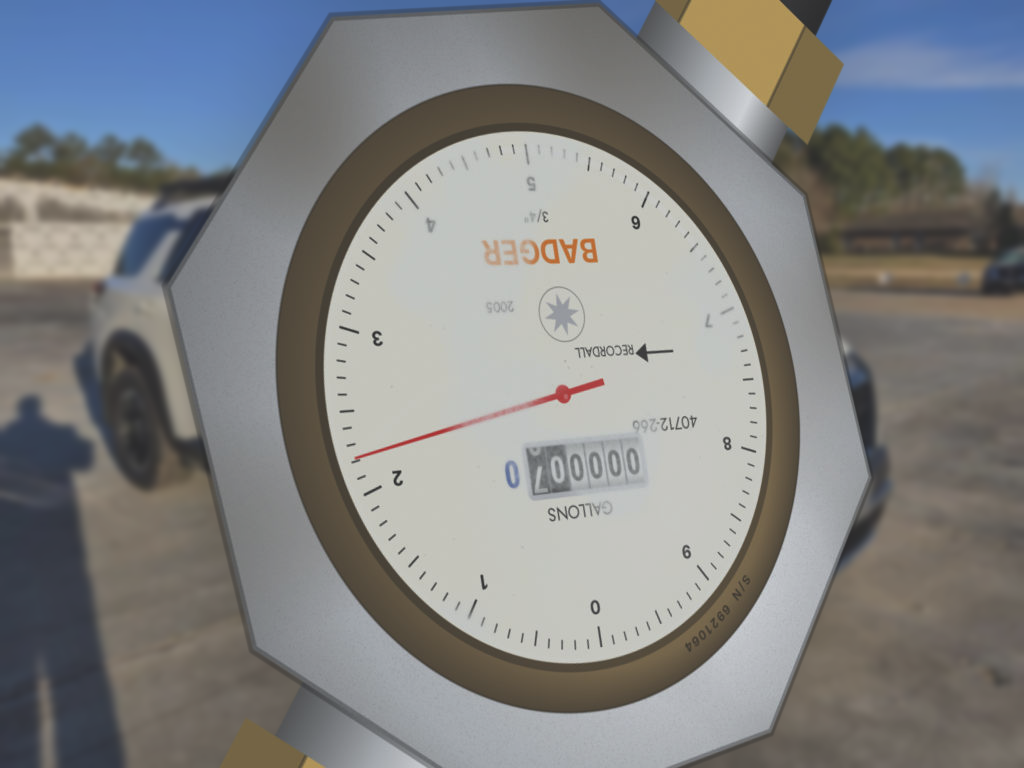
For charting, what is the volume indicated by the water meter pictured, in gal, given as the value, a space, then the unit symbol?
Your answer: 72.2 gal
